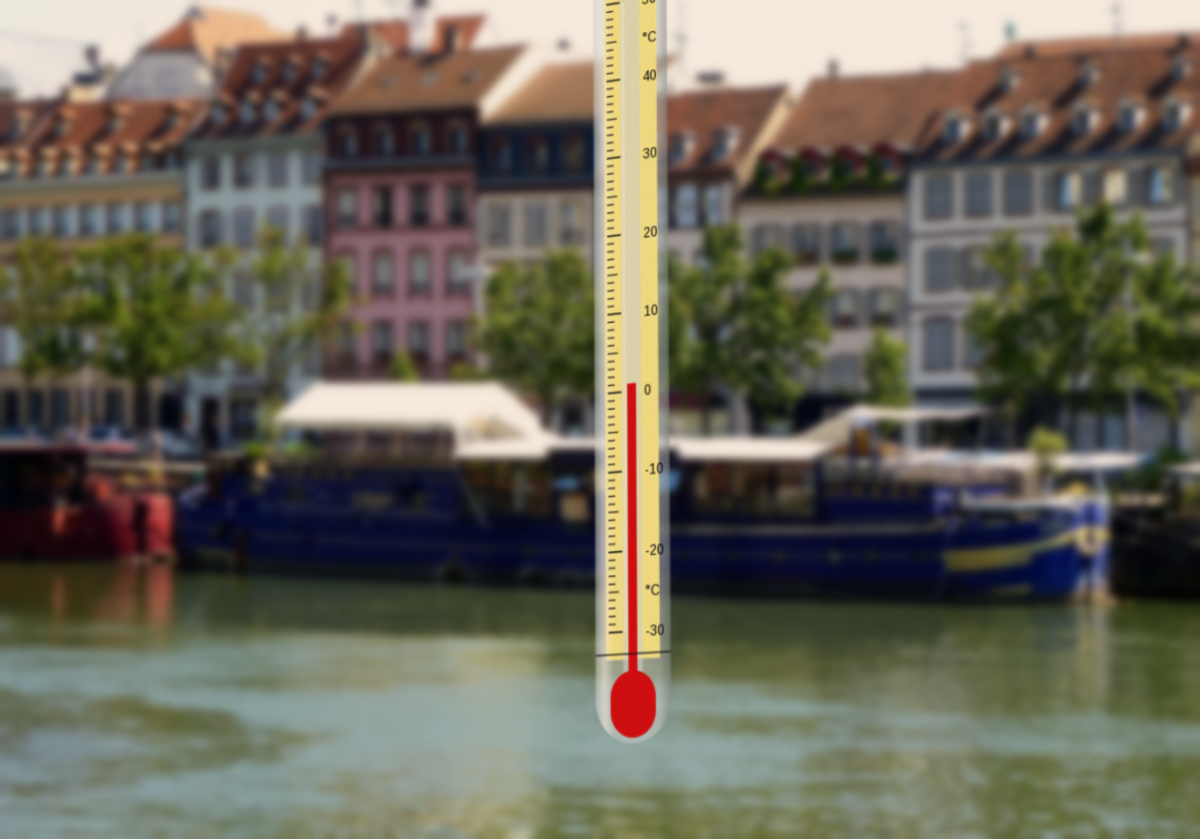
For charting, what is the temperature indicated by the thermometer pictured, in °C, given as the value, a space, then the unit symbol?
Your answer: 1 °C
